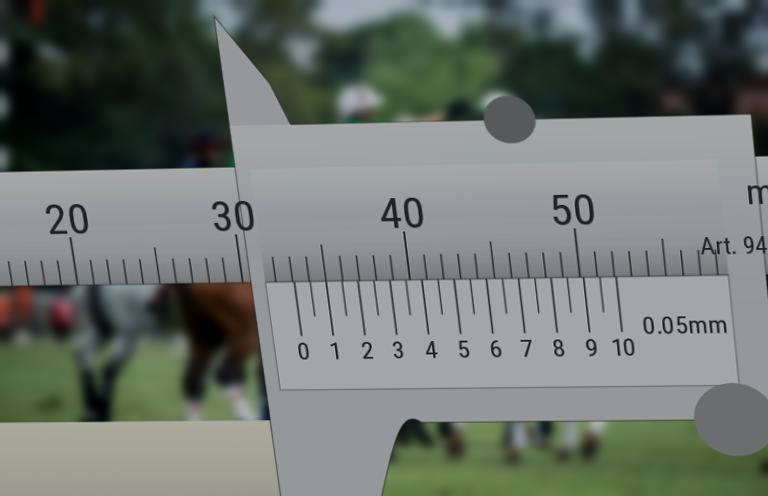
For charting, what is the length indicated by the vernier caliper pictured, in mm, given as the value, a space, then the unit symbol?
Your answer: 33.1 mm
